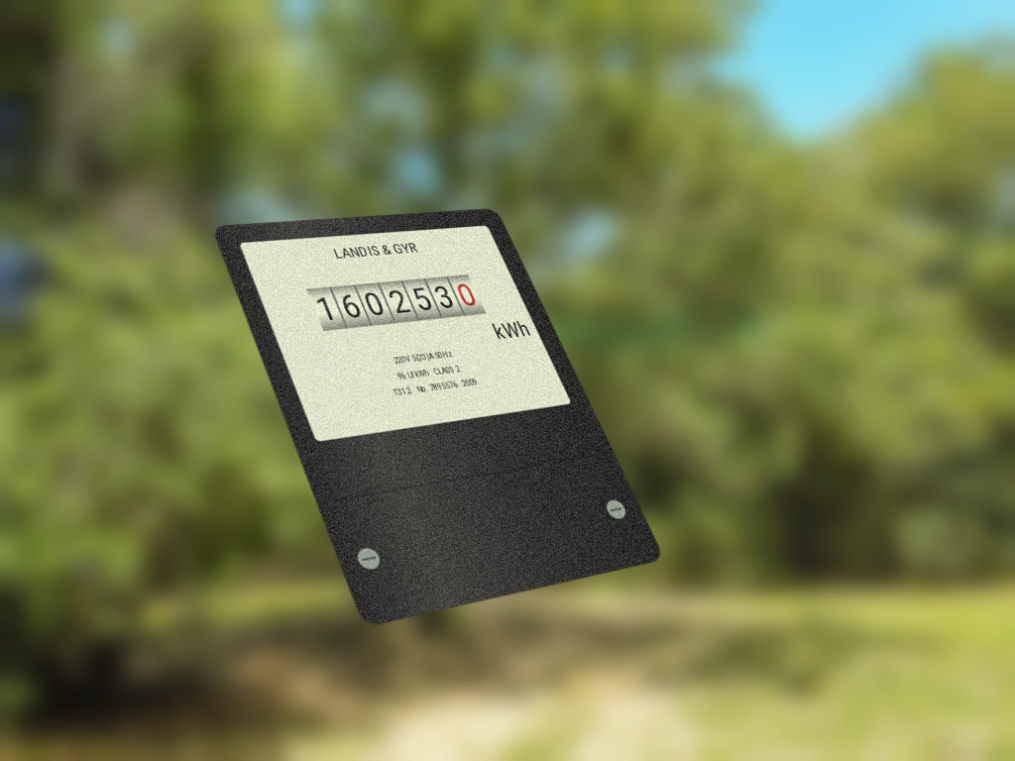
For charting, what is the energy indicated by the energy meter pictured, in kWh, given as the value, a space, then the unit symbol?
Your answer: 160253.0 kWh
